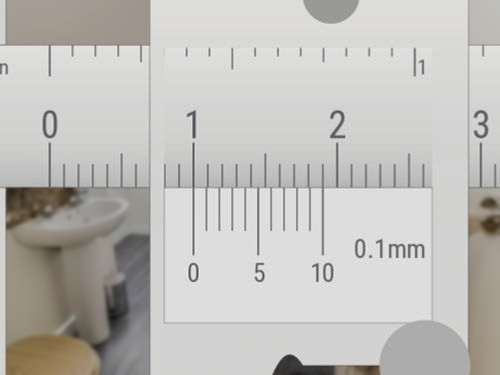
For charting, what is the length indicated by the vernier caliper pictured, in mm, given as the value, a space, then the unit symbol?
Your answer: 10.0 mm
